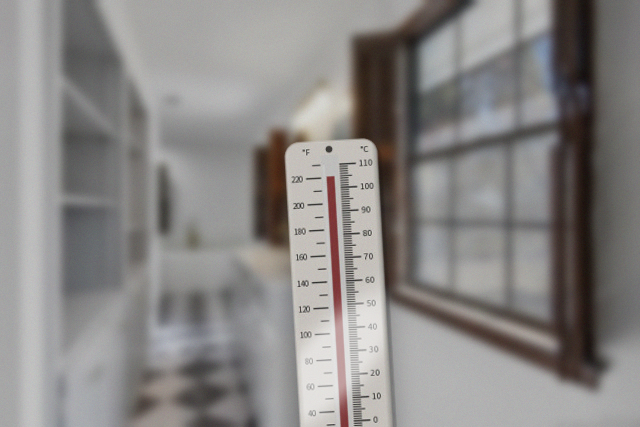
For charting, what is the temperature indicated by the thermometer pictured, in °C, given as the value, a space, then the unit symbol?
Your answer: 105 °C
